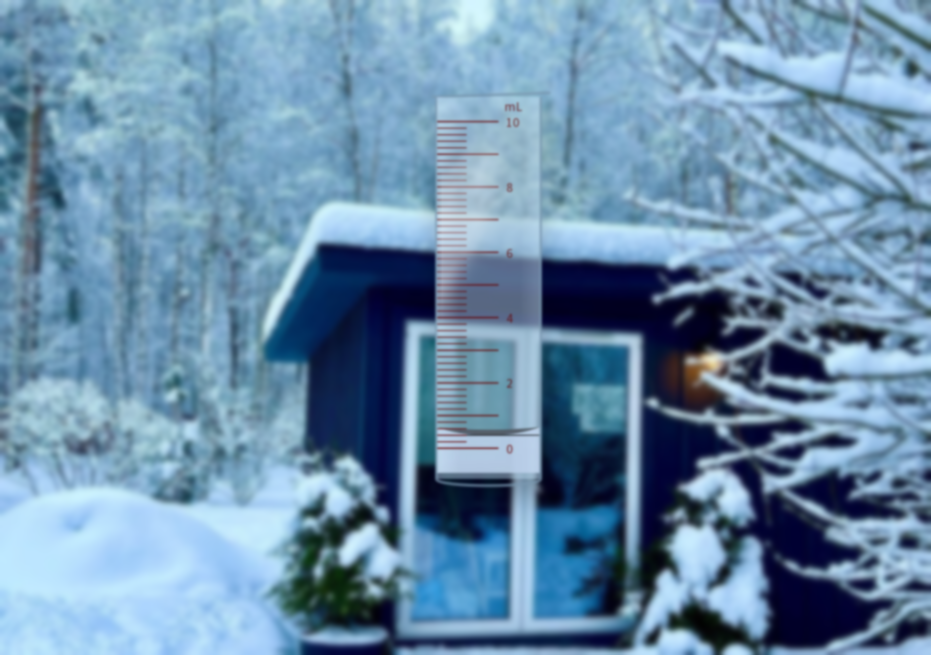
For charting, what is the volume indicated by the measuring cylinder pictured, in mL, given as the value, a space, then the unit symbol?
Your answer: 0.4 mL
